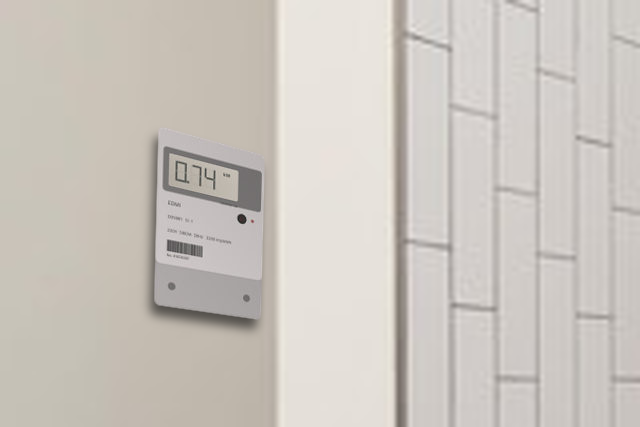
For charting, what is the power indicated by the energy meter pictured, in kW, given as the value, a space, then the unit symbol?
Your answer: 0.74 kW
